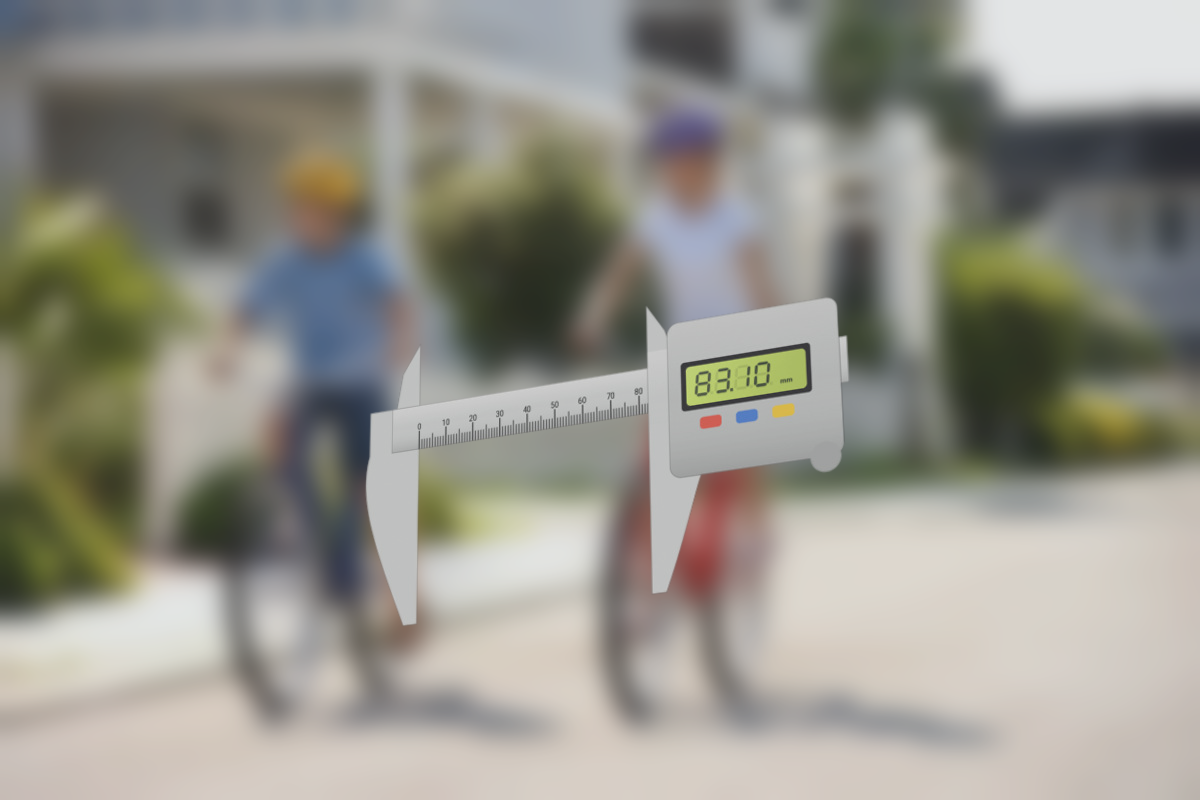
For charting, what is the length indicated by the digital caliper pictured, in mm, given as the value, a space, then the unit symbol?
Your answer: 83.10 mm
